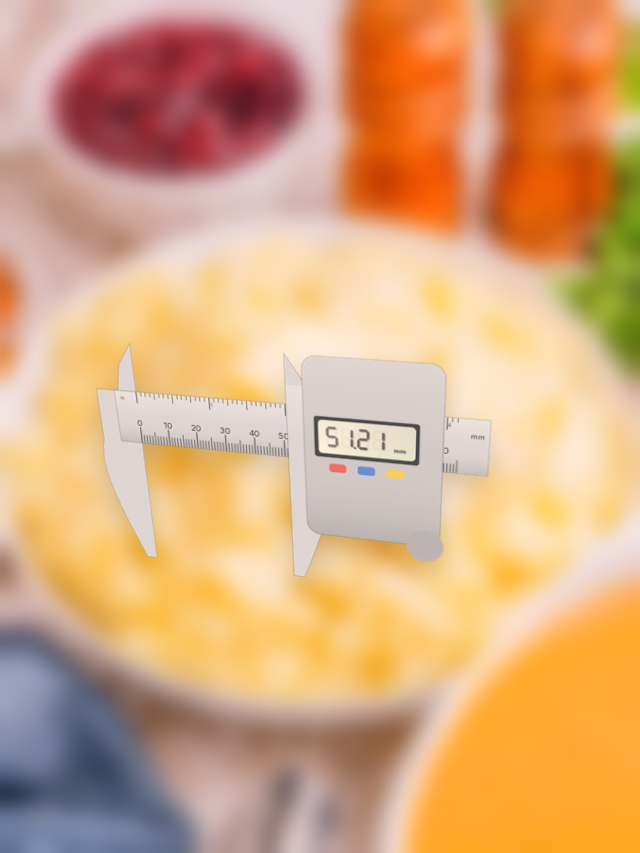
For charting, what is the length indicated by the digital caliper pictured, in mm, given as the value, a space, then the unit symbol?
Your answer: 51.21 mm
